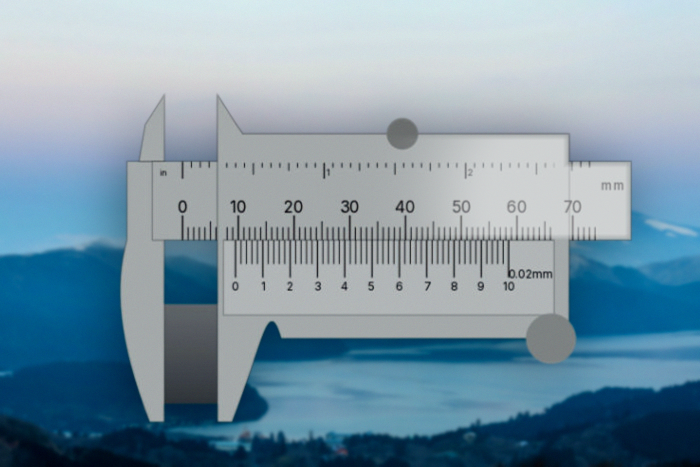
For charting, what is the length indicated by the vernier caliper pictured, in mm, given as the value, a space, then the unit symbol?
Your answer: 9.5 mm
